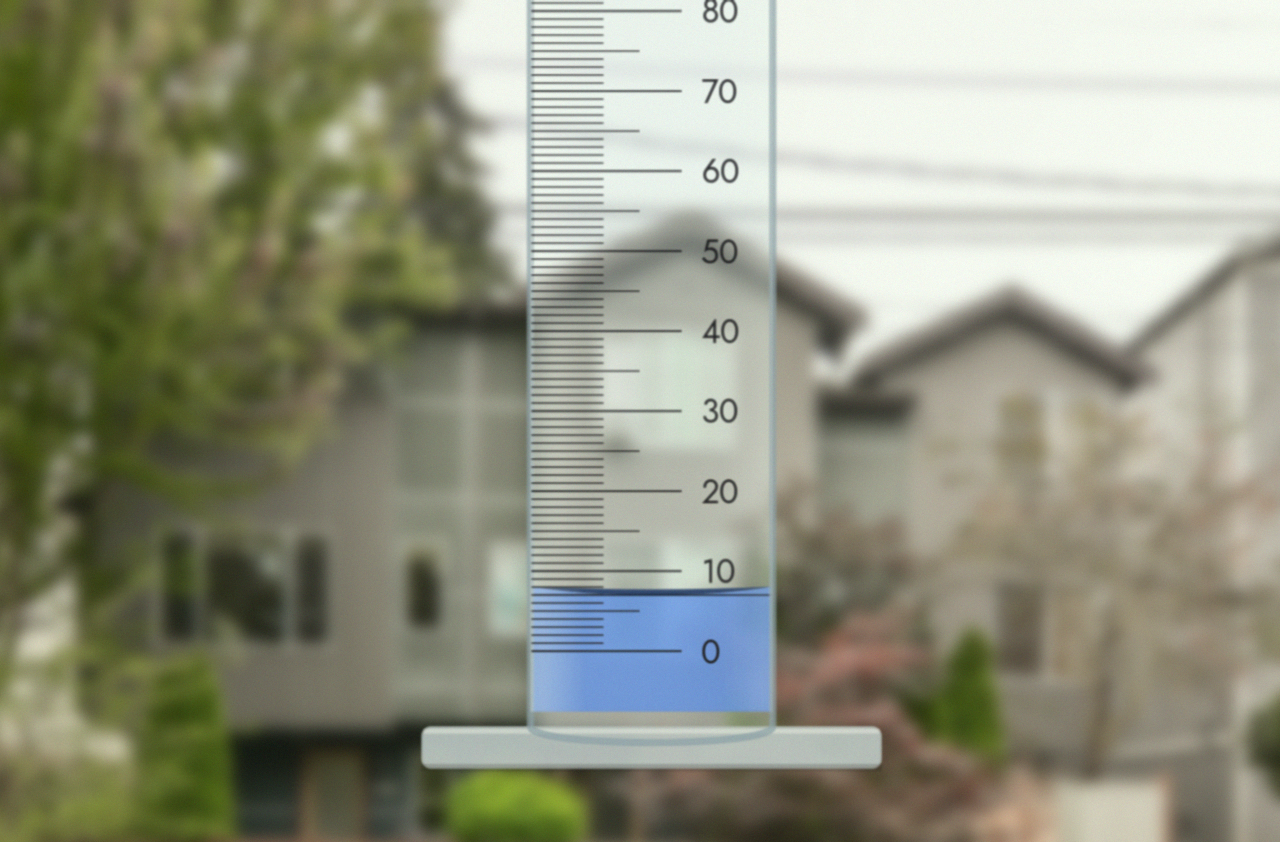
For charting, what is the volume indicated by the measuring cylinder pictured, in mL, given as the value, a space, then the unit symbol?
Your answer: 7 mL
